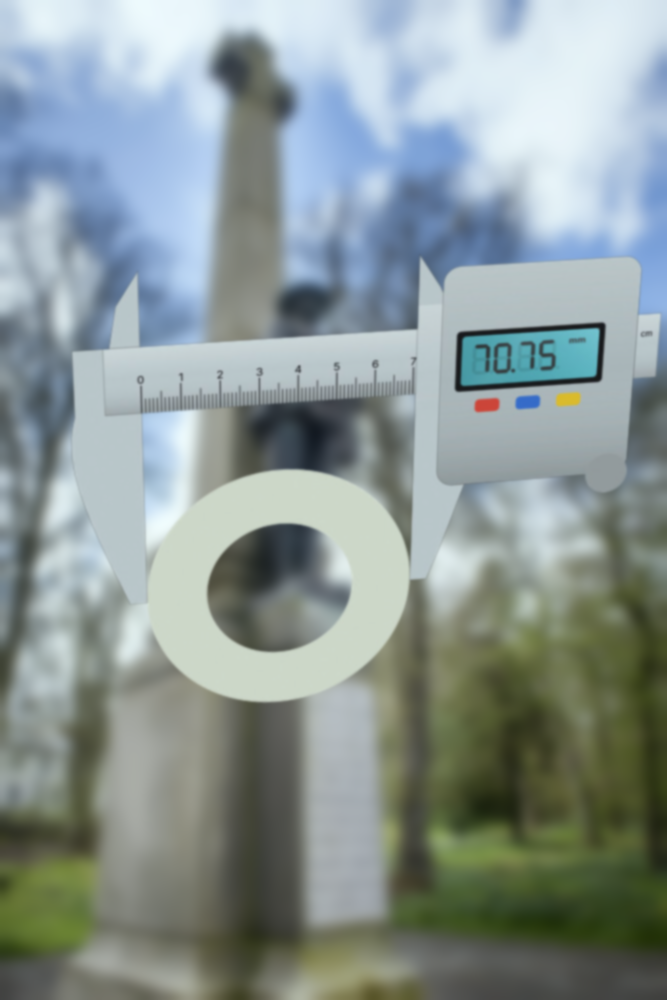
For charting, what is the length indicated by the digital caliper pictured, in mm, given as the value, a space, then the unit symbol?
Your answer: 70.75 mm
